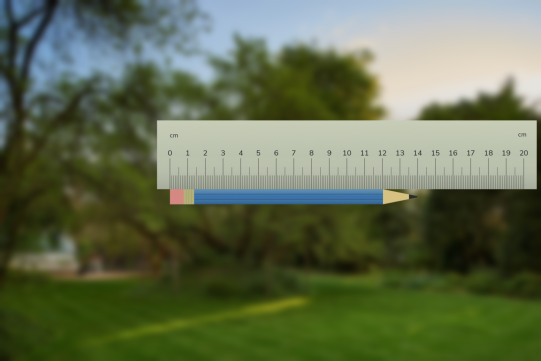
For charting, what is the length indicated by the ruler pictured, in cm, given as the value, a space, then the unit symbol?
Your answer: 14 cm
